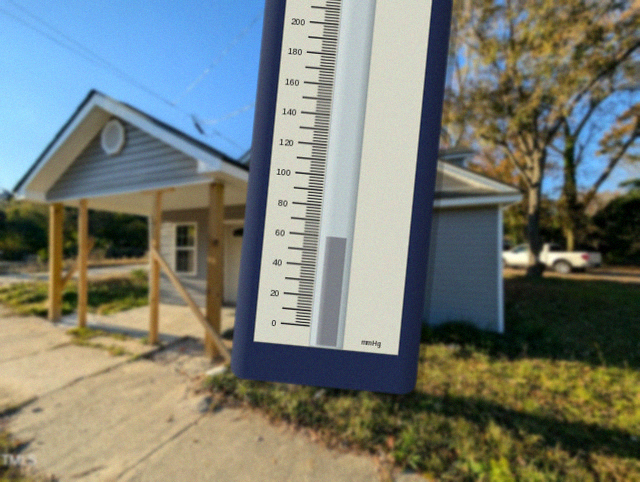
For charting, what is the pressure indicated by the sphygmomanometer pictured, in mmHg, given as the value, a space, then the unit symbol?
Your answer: 60 mmHg
